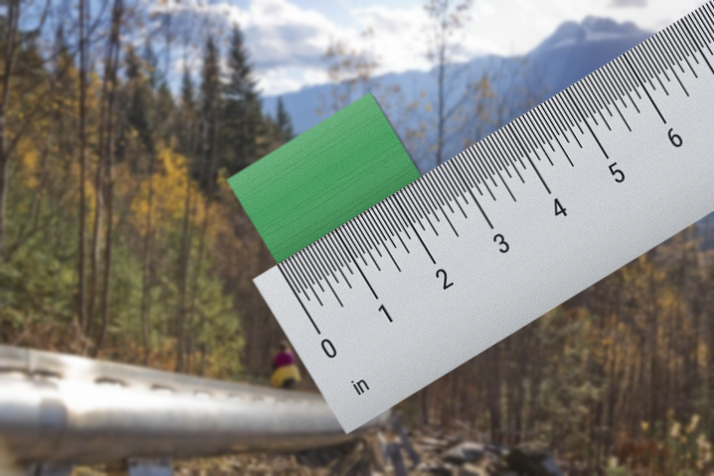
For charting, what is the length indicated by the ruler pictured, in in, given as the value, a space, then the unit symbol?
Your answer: 2.5 in
